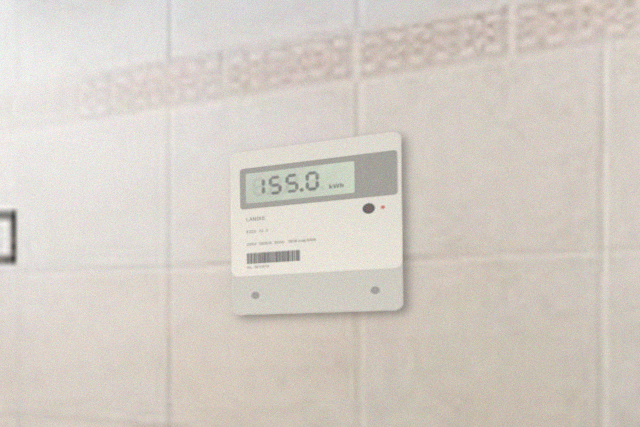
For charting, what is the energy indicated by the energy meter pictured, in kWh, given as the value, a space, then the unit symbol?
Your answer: 155.0 kWh
